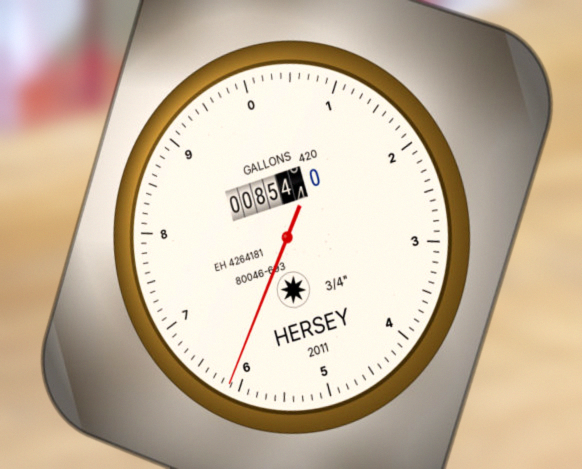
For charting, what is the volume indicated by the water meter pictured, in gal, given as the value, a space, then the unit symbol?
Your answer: 85436.1 gal
